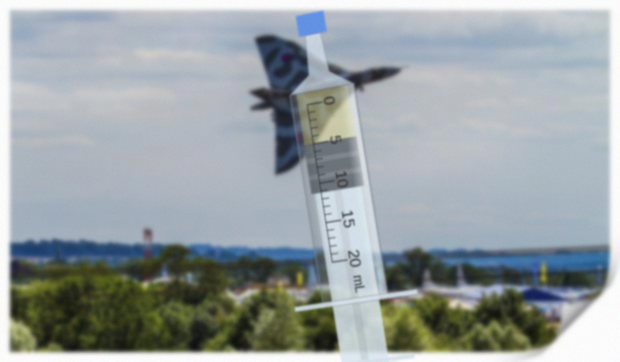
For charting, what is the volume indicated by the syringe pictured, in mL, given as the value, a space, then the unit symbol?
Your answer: 5 mL
